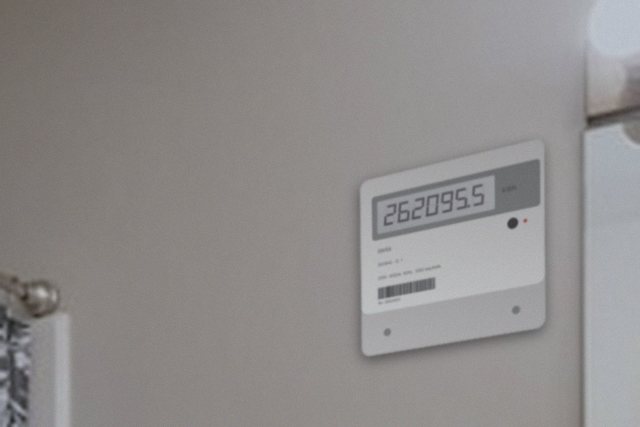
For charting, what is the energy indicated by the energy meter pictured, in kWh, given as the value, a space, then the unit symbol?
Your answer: 262095.5 kWh
